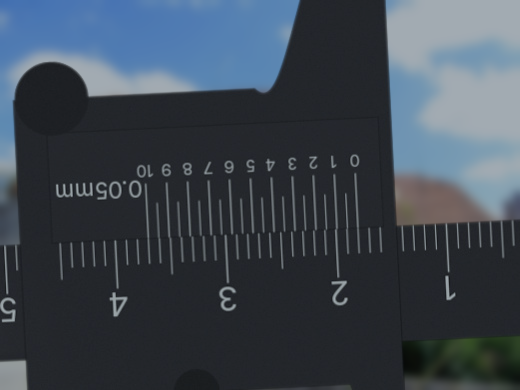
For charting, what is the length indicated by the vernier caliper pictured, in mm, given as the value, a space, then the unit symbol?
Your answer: 18.0 mm
